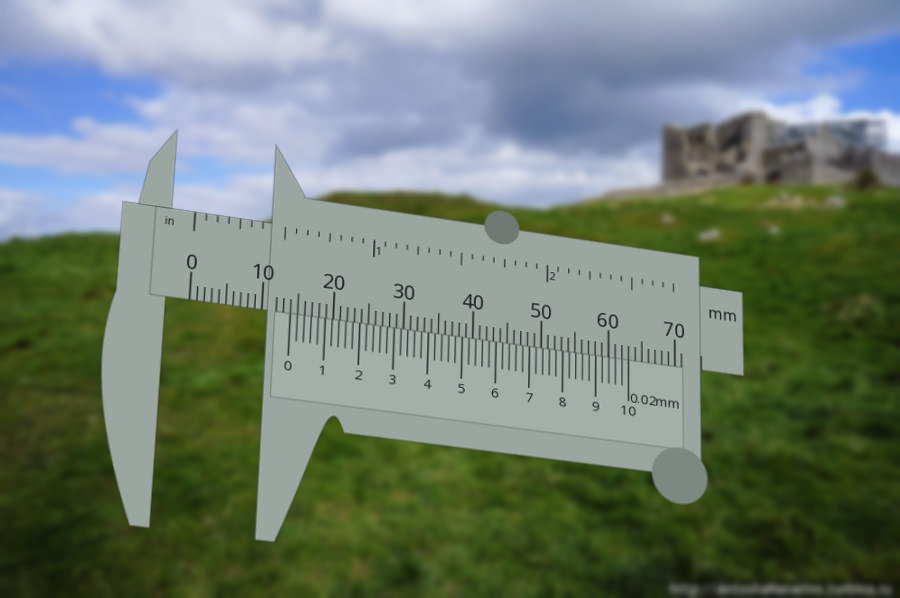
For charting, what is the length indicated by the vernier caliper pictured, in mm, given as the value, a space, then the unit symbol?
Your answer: 14.0 mm
